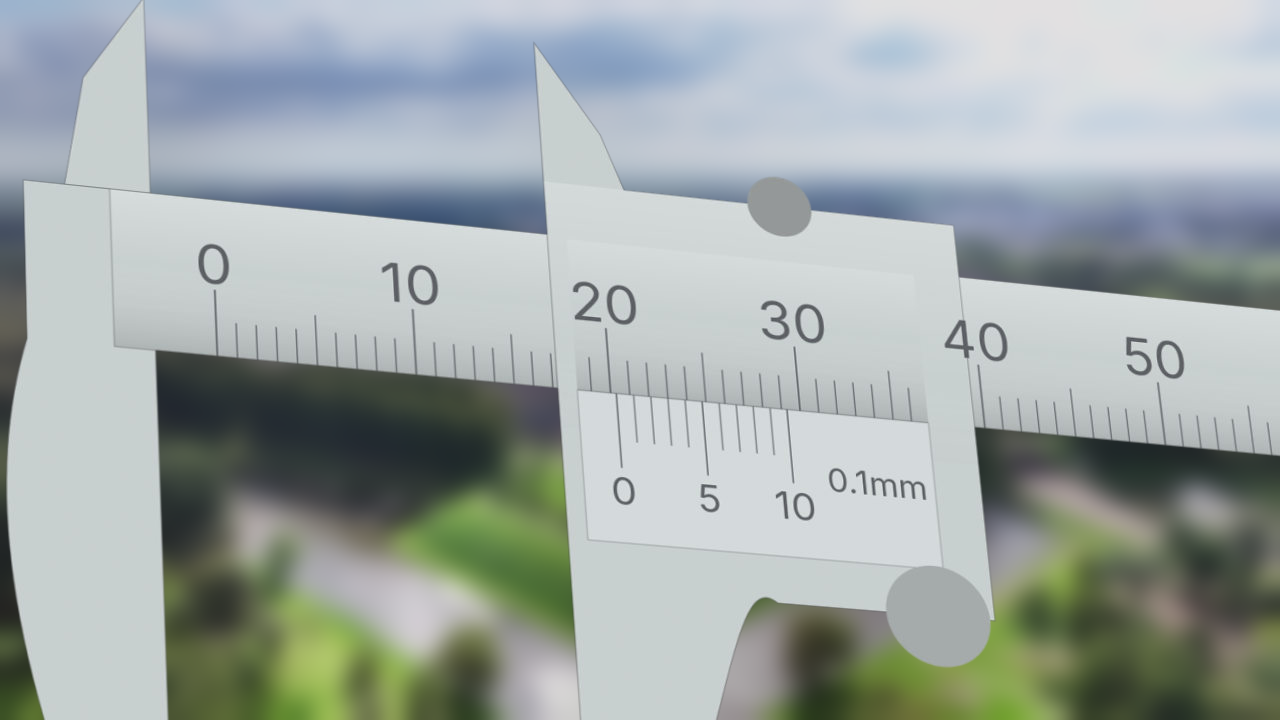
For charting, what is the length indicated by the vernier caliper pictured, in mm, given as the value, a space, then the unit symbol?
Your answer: 20.3 mm
